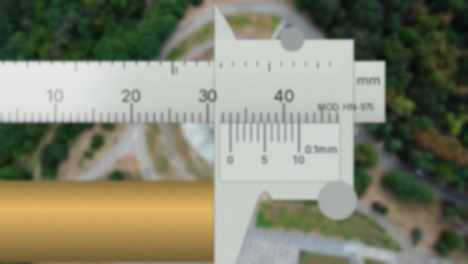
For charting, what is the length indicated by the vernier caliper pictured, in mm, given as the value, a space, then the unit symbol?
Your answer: 33.0 mm
